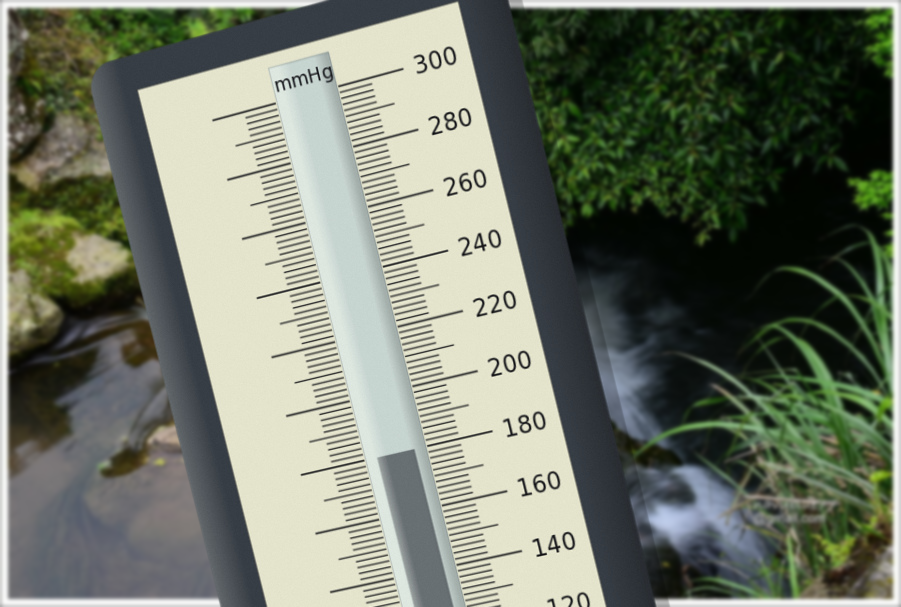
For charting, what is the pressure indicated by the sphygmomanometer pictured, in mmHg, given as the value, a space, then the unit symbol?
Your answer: 180 mmHg
